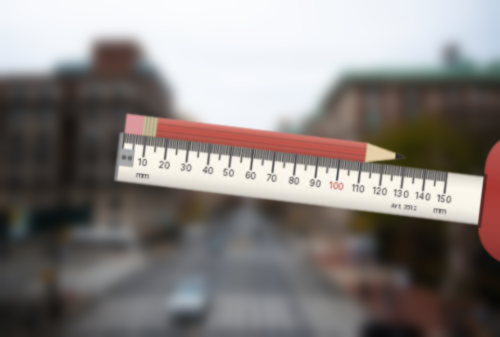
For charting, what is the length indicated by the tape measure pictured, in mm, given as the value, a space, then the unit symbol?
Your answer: 130 mm
